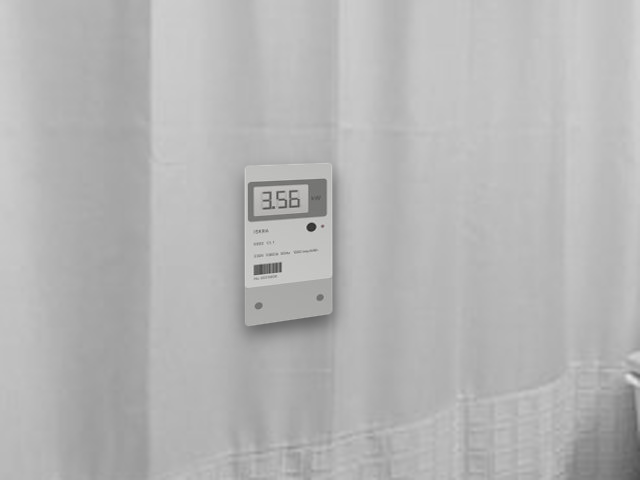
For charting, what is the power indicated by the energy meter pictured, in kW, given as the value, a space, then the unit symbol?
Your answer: 3.56 kW
